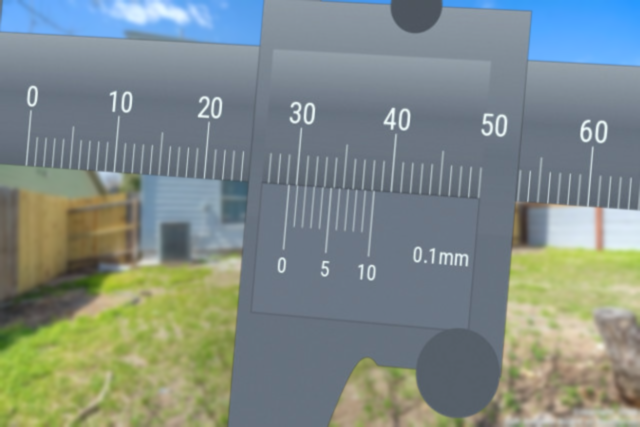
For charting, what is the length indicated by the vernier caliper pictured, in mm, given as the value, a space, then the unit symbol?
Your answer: 29.2 mm
